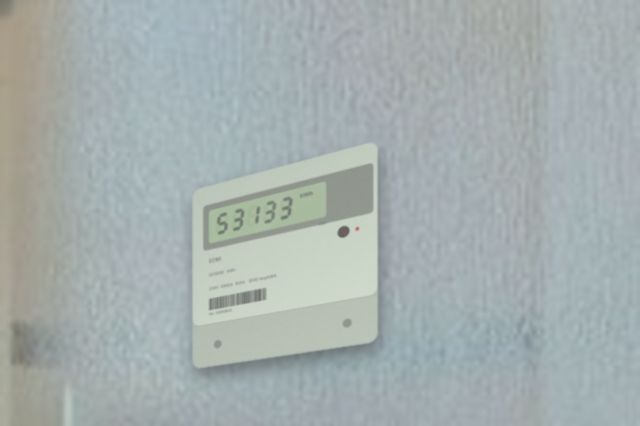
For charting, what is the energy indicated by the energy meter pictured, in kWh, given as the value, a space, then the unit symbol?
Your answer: 53133 kWh
